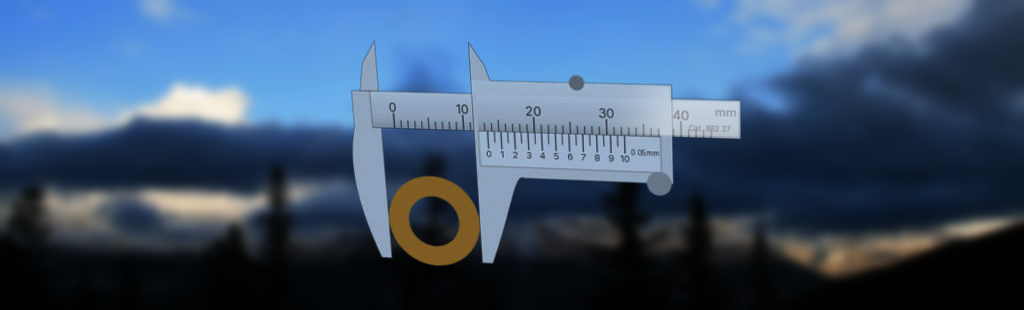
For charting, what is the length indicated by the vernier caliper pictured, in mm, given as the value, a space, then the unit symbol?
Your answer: 13.4 mm
